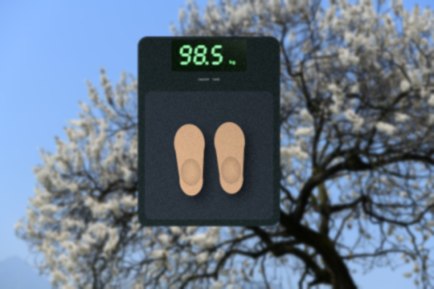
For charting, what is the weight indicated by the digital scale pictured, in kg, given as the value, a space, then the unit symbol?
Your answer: 98.5 kg
